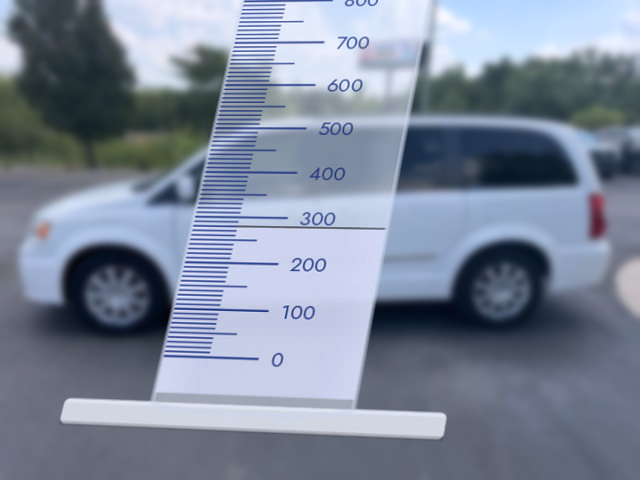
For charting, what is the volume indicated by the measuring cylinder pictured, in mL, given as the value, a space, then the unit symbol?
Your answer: 280 mL
